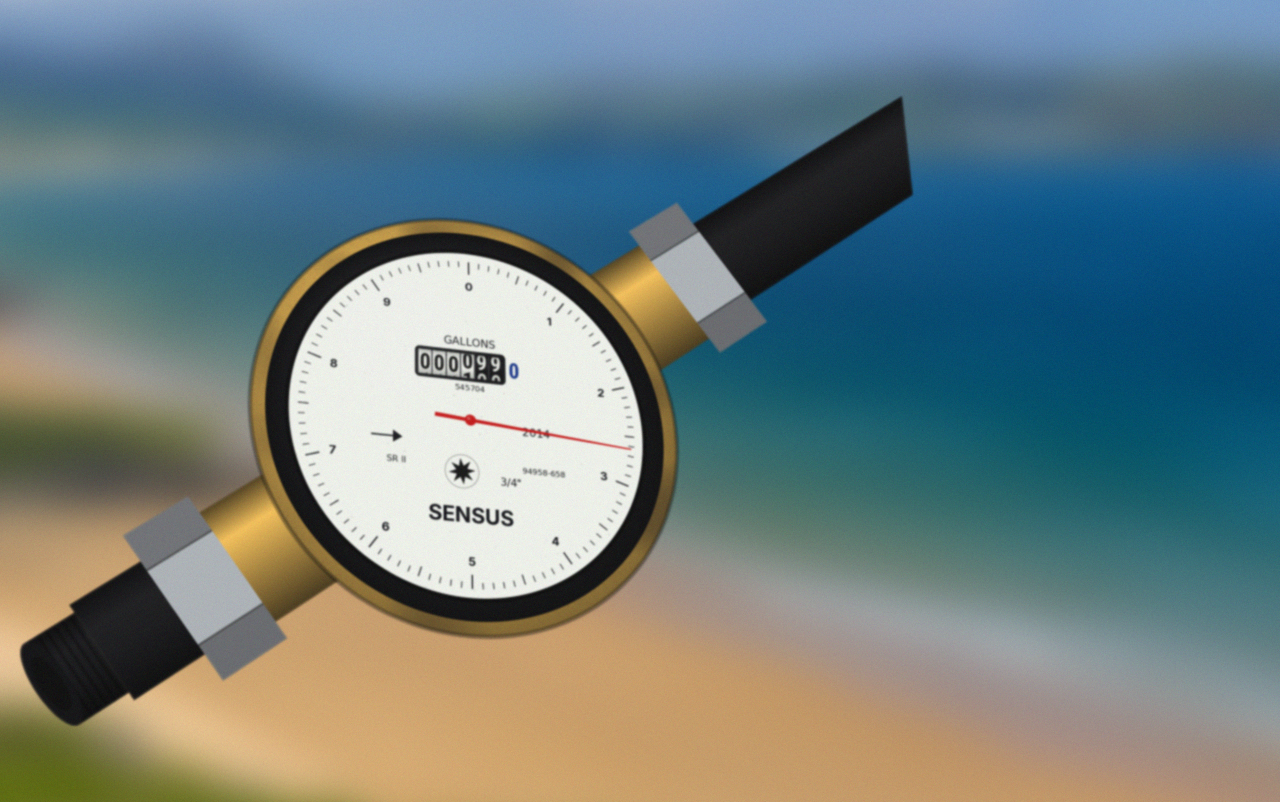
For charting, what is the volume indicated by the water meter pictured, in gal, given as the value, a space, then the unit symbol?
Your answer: 992.6 gal
